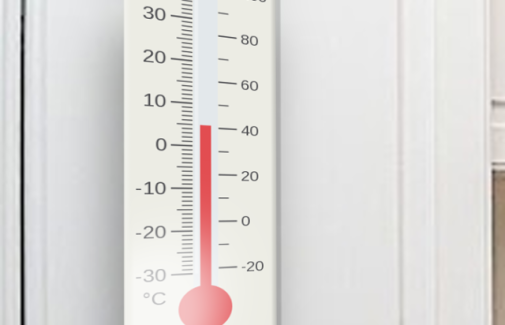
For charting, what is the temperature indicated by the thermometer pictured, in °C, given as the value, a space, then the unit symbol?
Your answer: 5 °C
